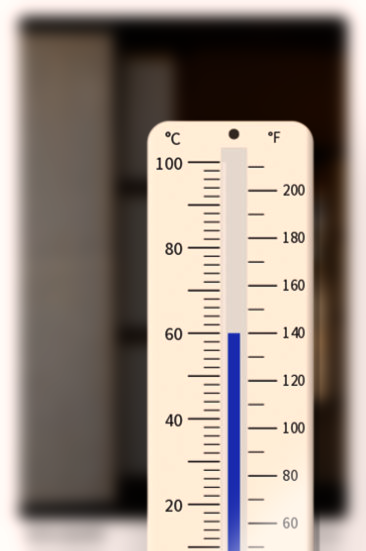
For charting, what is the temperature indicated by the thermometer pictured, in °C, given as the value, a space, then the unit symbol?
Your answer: 60 °C
